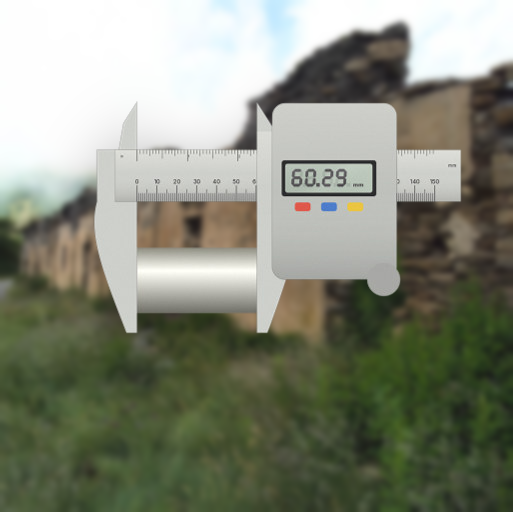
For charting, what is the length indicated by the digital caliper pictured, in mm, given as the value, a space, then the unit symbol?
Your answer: 60.29 mm
